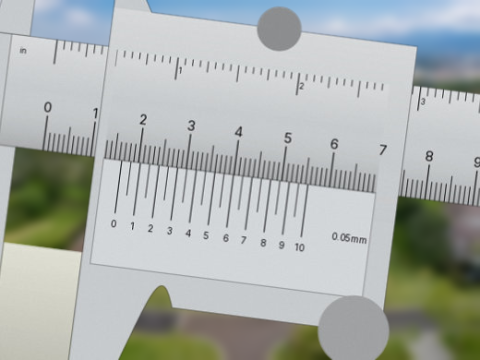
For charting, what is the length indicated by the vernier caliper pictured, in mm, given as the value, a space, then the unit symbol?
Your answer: 16.5 mm
